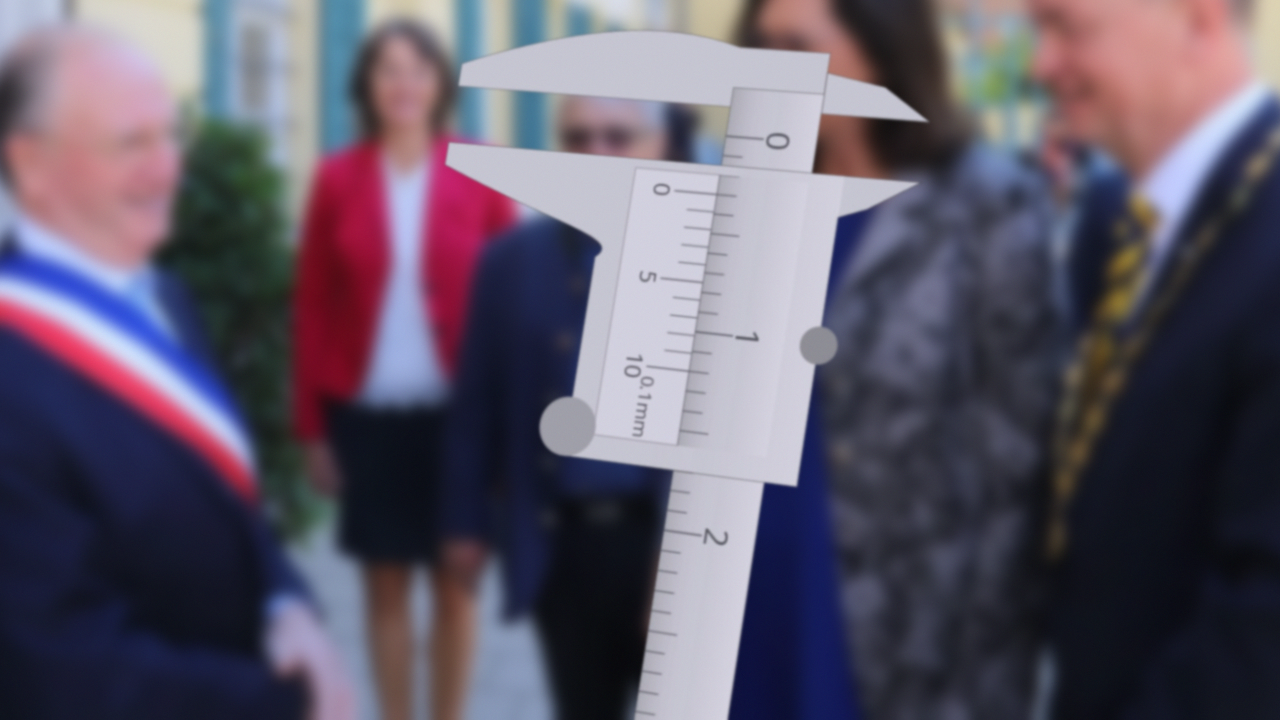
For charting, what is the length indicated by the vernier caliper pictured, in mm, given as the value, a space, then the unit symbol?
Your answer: 3.0 mm
